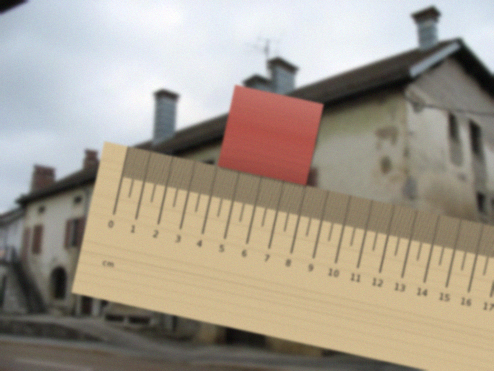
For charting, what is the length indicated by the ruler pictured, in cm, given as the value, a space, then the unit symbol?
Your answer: 4 cm
